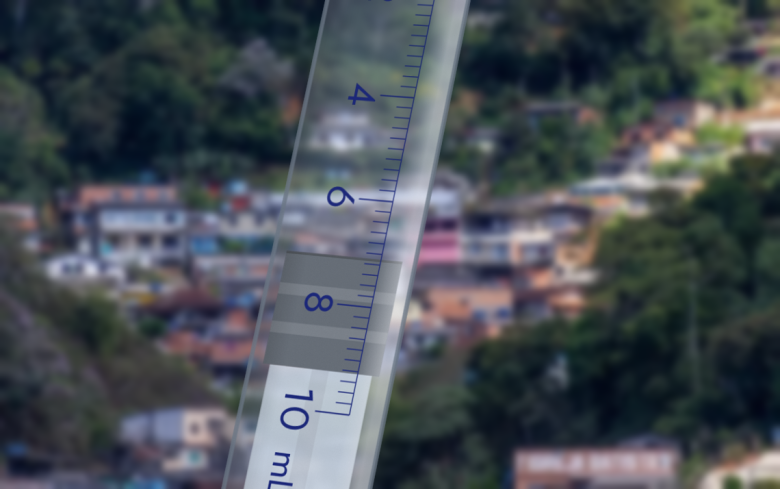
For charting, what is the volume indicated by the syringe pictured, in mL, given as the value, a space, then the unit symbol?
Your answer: 7.1 mL
